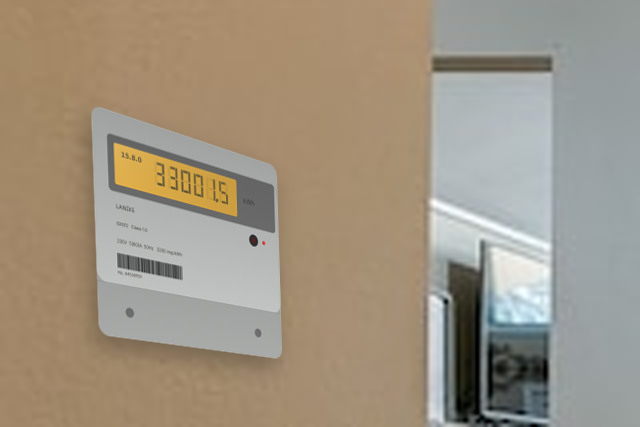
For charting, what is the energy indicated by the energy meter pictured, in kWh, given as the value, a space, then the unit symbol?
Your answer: 33001.5 kWh
